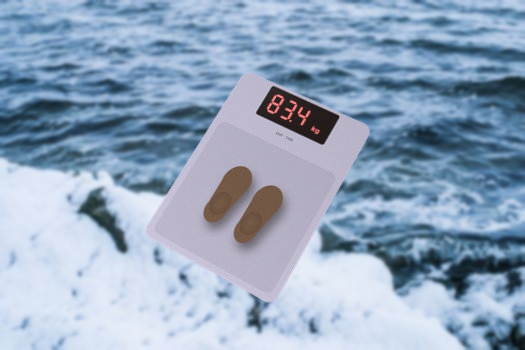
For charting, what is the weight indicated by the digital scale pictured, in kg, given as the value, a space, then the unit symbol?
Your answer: 83.4 kg
